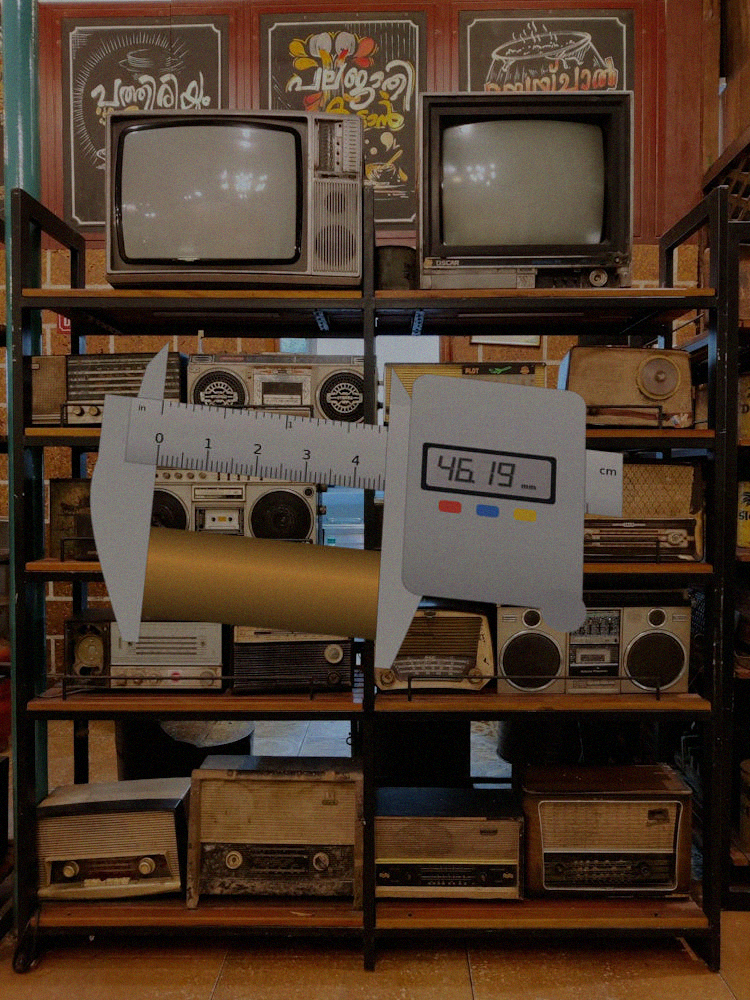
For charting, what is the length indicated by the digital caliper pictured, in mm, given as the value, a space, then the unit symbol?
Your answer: 46.19 mm
